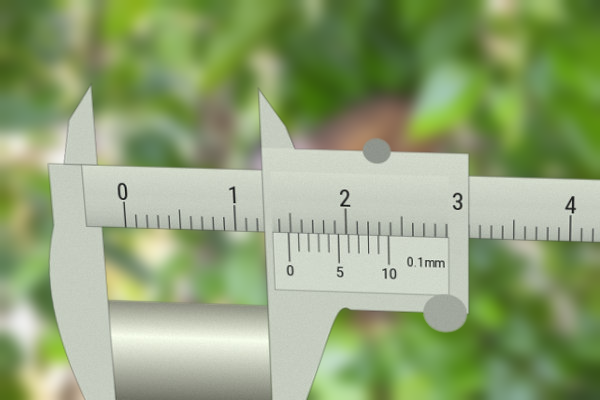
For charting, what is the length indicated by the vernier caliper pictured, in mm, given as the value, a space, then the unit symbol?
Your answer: 14.8 mm
